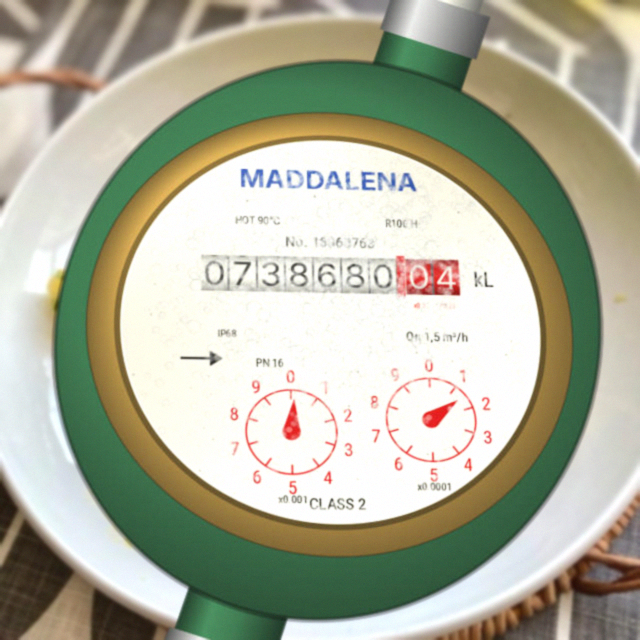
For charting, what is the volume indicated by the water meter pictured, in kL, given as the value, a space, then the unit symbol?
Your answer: 738680.0401 kL
